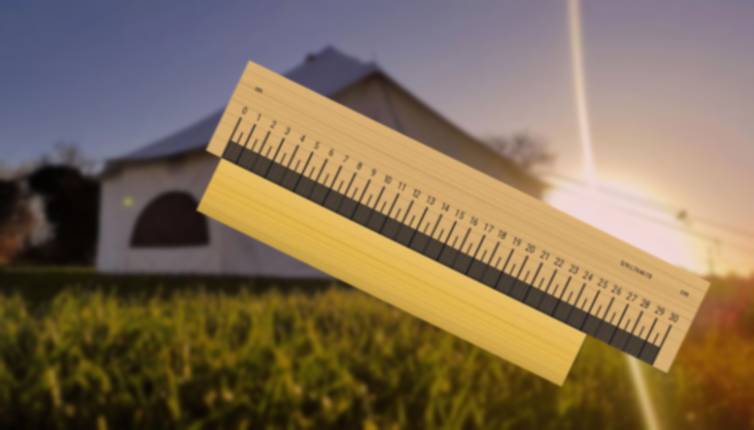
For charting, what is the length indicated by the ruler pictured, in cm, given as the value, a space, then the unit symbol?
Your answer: 25.5 cm
